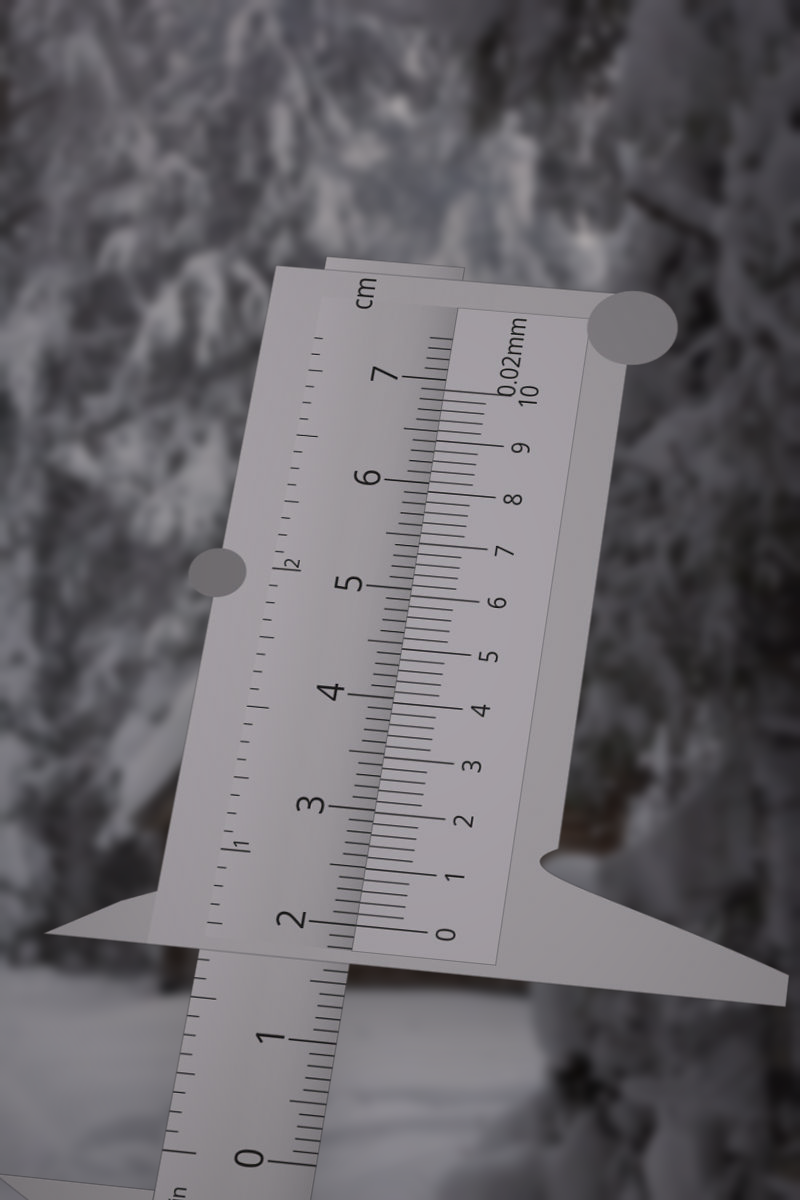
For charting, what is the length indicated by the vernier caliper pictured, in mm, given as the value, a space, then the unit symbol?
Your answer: 20.0 mm
